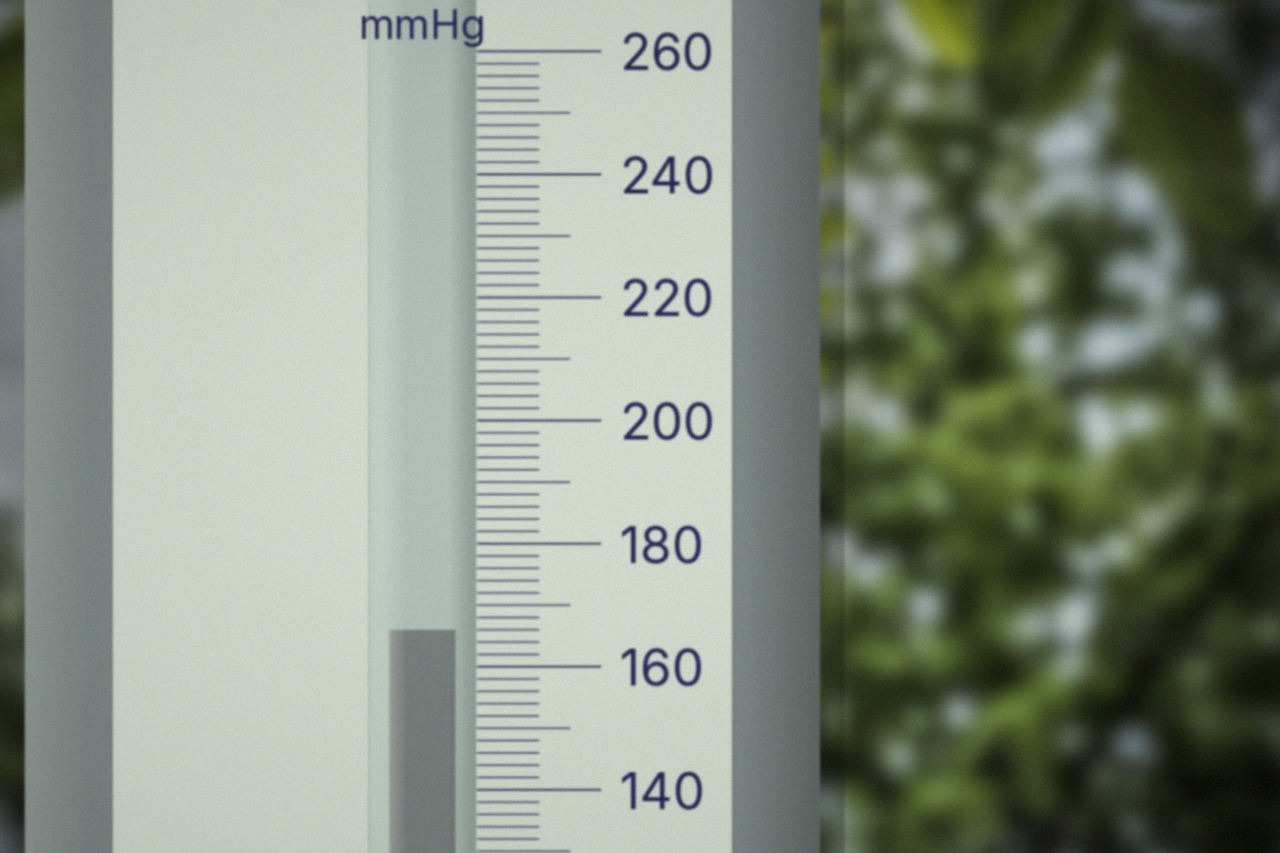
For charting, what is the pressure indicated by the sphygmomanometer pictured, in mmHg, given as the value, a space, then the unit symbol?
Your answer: 166 mmHg
